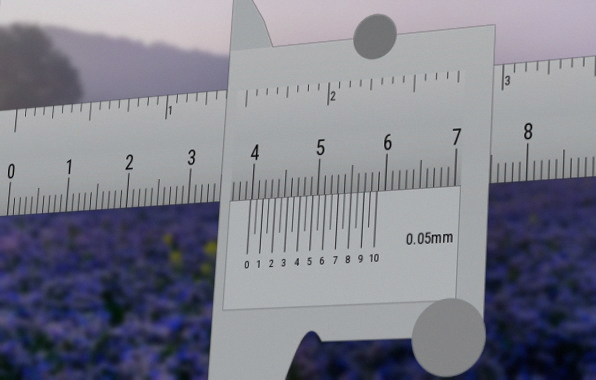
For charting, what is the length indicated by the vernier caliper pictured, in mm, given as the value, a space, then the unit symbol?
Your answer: 39.8 mm
